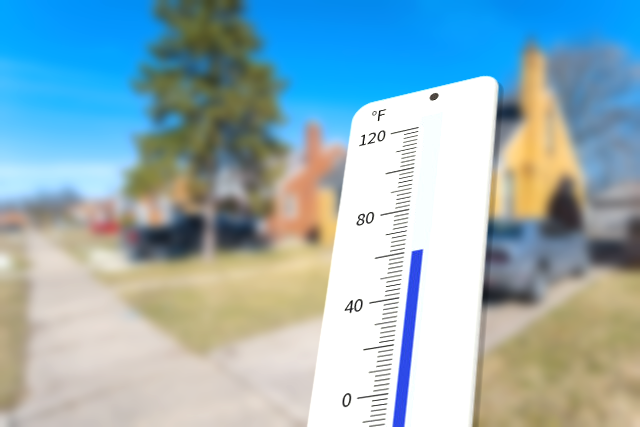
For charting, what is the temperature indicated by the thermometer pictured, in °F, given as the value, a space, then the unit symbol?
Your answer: 60 °F
